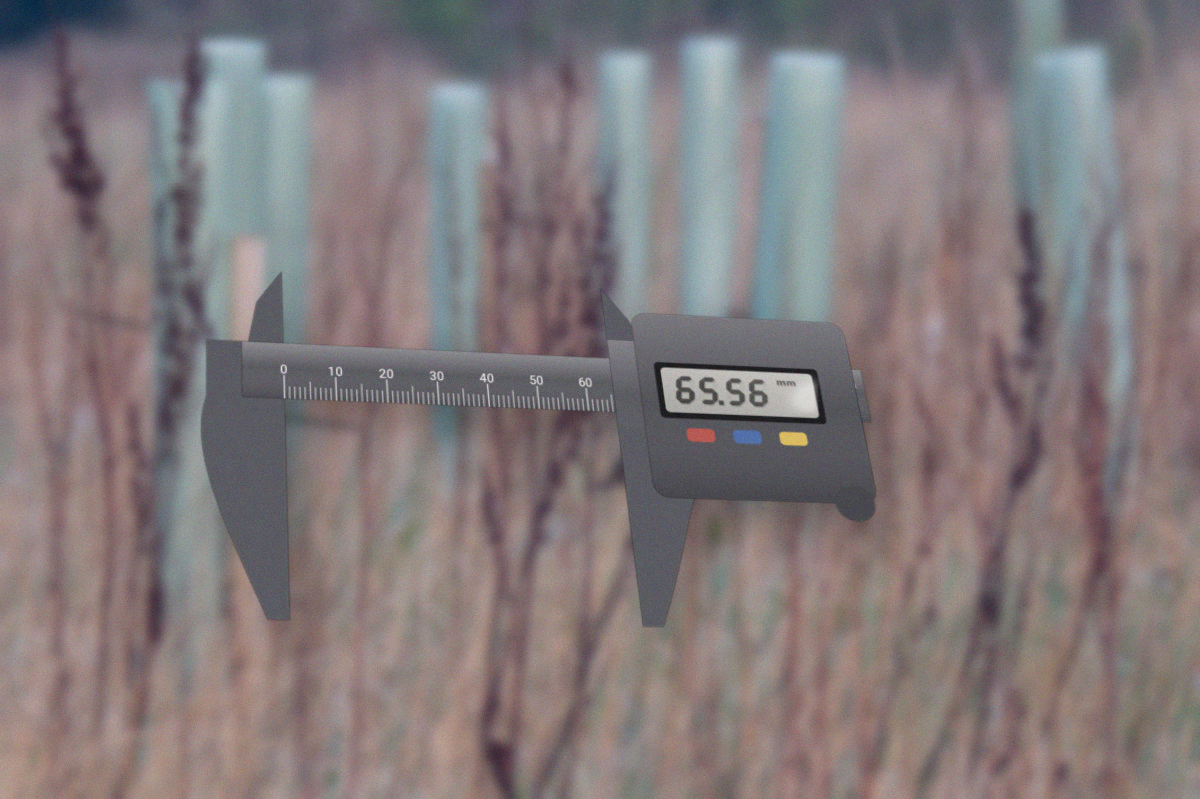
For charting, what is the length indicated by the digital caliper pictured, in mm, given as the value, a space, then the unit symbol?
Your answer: 65.56 mm
